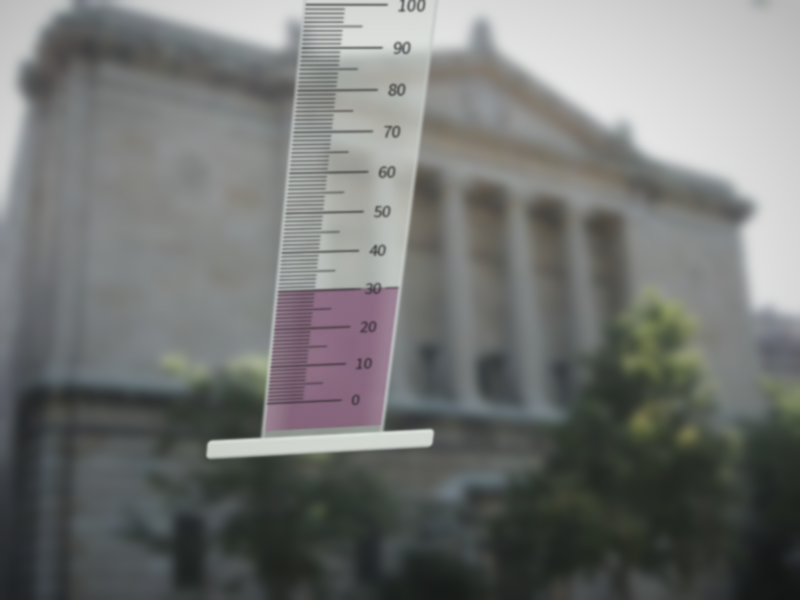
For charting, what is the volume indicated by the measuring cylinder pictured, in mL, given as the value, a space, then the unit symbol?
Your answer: 30 mL
